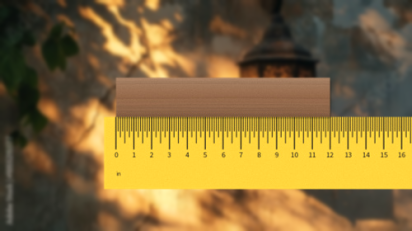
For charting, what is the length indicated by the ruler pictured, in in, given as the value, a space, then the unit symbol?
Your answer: 12 in
